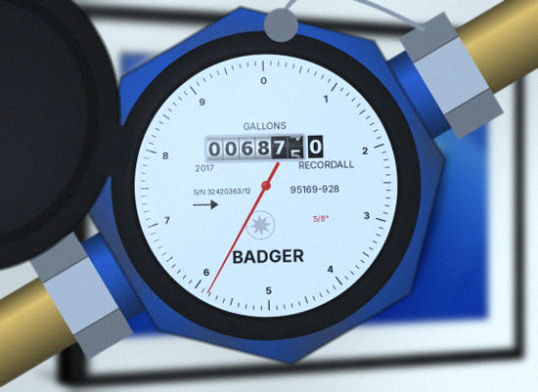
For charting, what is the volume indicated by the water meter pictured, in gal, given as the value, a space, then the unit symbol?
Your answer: 68745.8 gal
